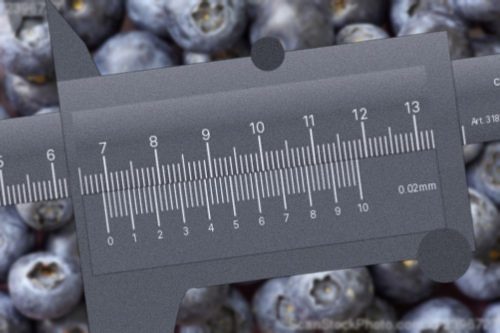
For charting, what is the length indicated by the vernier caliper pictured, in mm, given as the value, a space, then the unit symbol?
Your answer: 69.0 mm
